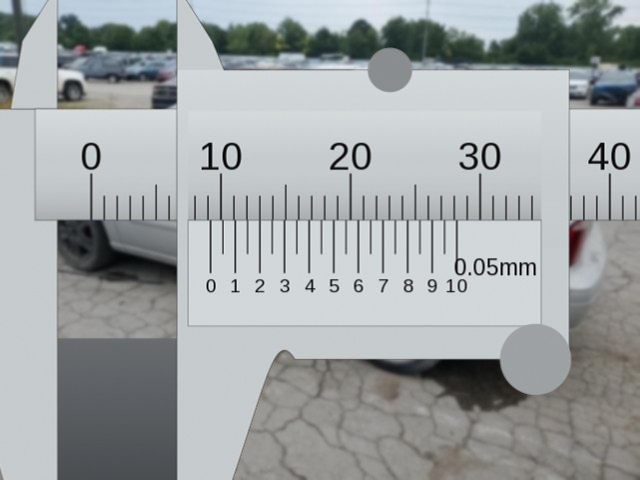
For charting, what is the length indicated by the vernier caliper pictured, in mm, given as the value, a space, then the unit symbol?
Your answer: 9.2 mm
